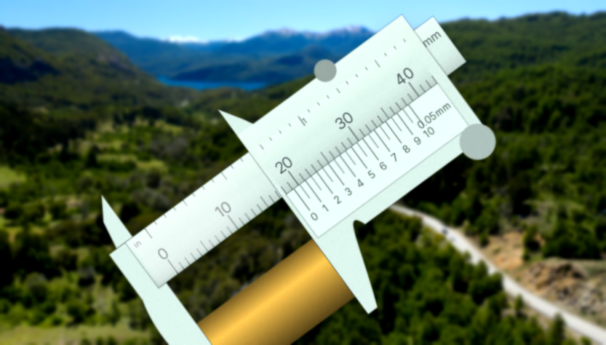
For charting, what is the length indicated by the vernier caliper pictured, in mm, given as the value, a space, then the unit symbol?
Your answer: 19.2 mm
